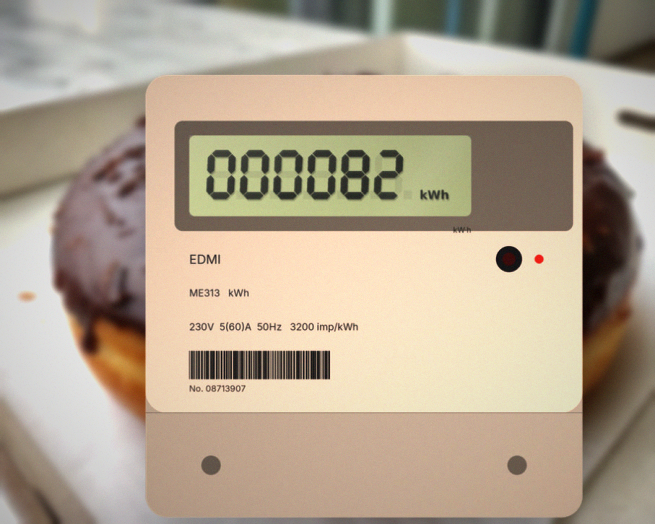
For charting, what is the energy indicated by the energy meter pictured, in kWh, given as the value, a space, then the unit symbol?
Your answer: 82 kWh
